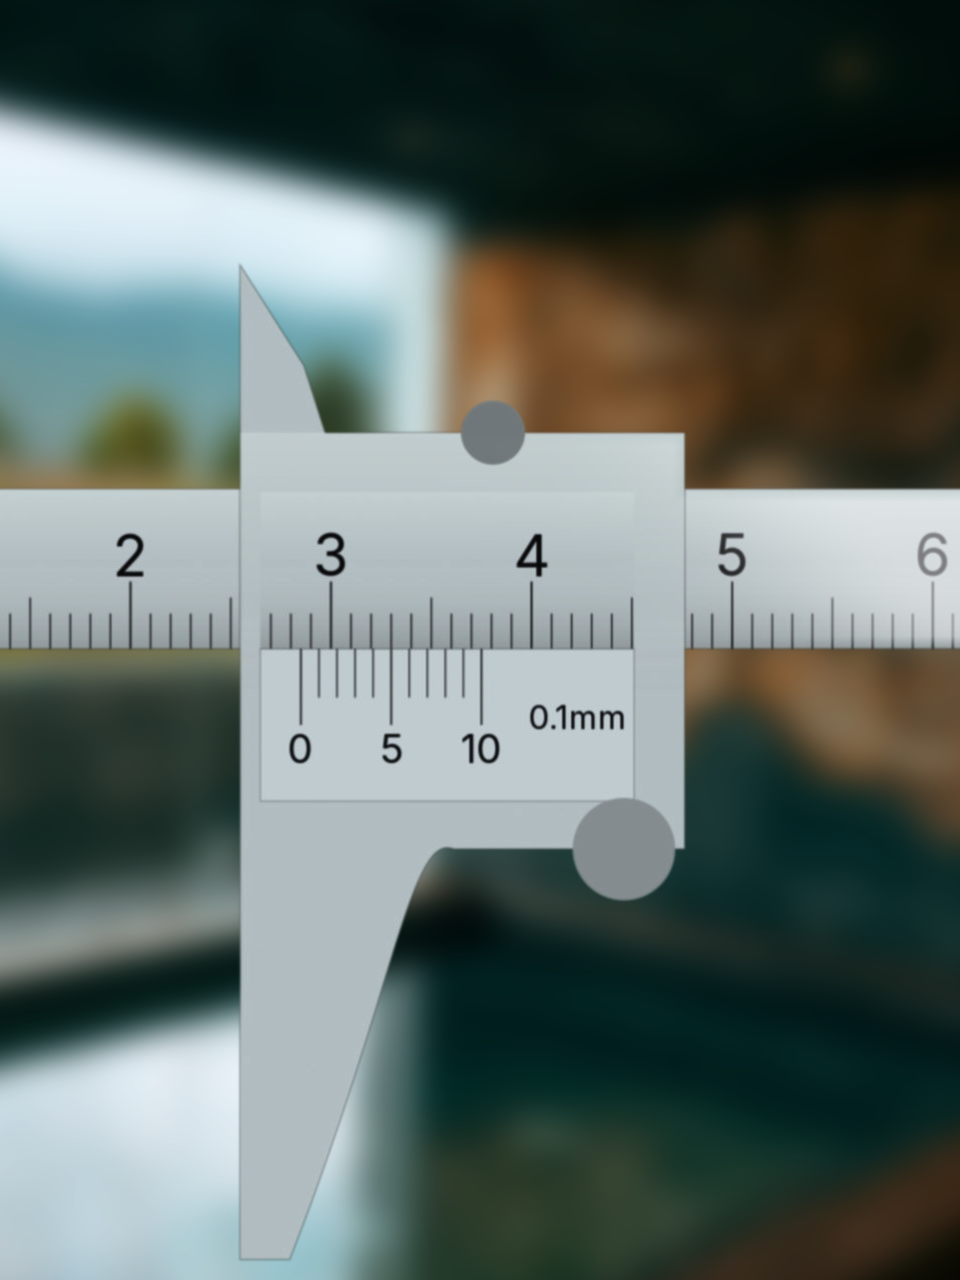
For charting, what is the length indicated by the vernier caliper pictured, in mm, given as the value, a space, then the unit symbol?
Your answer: 28.5 mm
